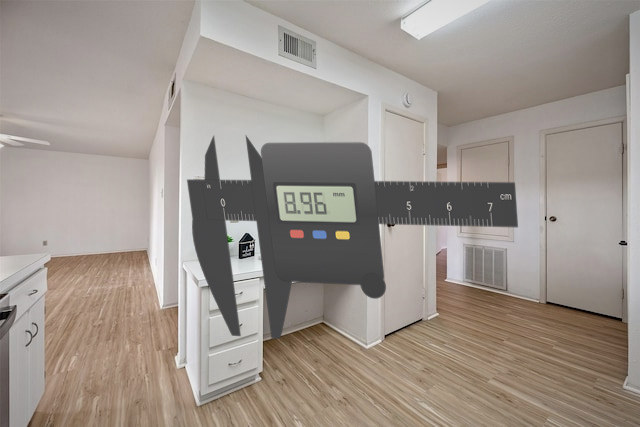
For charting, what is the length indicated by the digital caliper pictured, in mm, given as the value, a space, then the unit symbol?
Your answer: 8.96 mm
